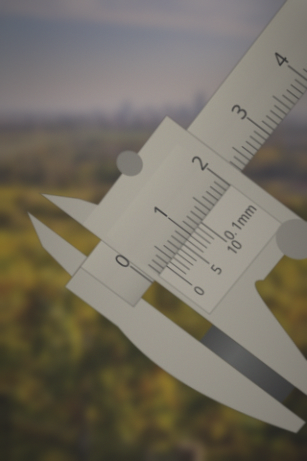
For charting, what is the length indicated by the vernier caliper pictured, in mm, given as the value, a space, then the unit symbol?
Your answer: 3.6 mm
